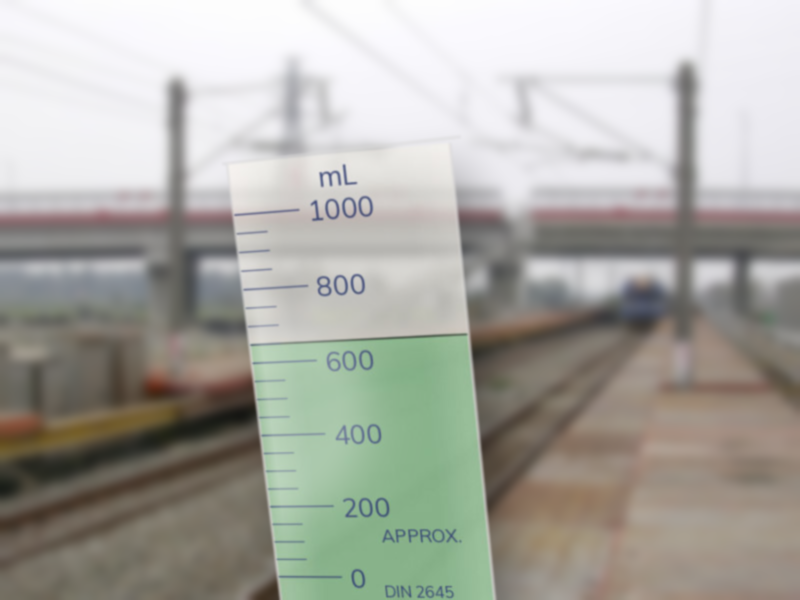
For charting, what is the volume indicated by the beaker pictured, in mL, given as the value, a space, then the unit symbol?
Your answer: 650 mL
